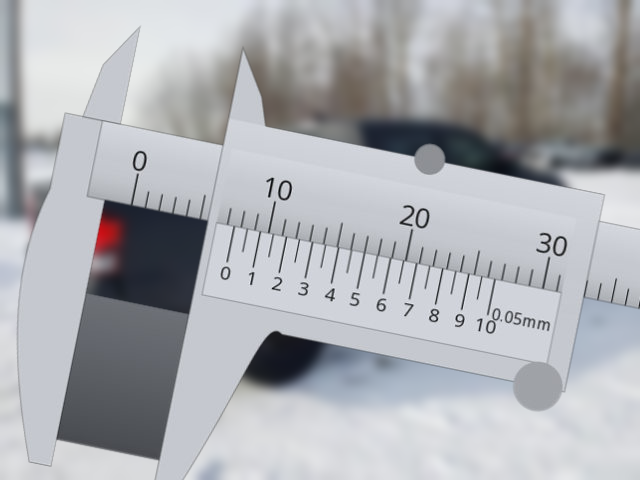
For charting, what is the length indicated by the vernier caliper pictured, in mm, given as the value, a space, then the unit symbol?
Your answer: 7.5 mm
